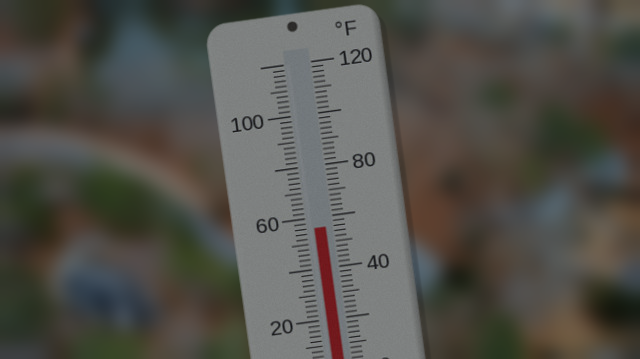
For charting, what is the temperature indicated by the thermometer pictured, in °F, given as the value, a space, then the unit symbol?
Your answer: 56 °F
